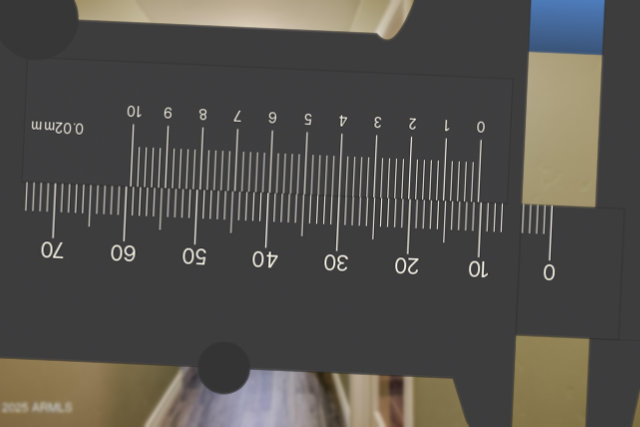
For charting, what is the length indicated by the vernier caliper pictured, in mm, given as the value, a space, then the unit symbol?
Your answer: 10.4 mm
